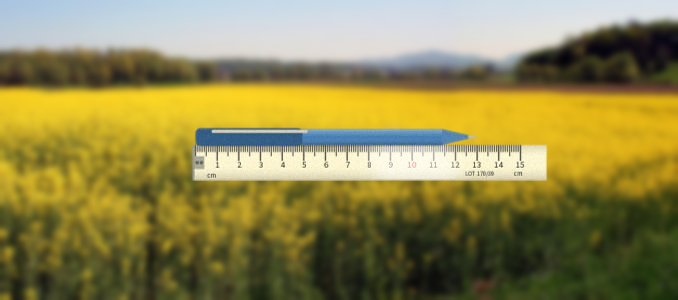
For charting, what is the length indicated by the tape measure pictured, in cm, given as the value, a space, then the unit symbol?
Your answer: 13 cm
